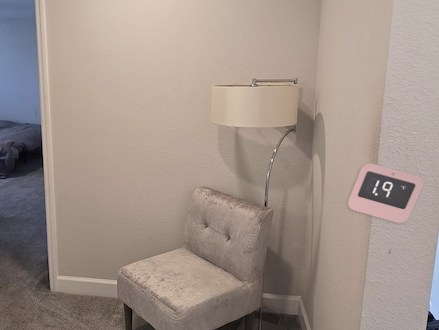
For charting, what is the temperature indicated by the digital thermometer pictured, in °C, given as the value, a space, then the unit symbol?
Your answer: 1.9 °C
